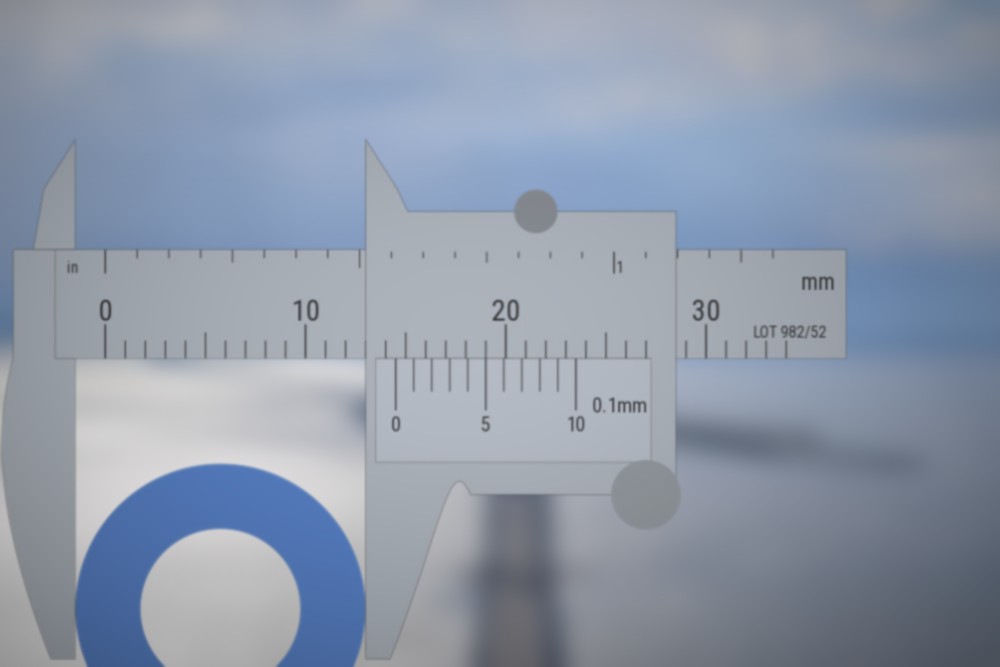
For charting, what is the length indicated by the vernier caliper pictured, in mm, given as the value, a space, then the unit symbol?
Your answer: 14.5 mm
